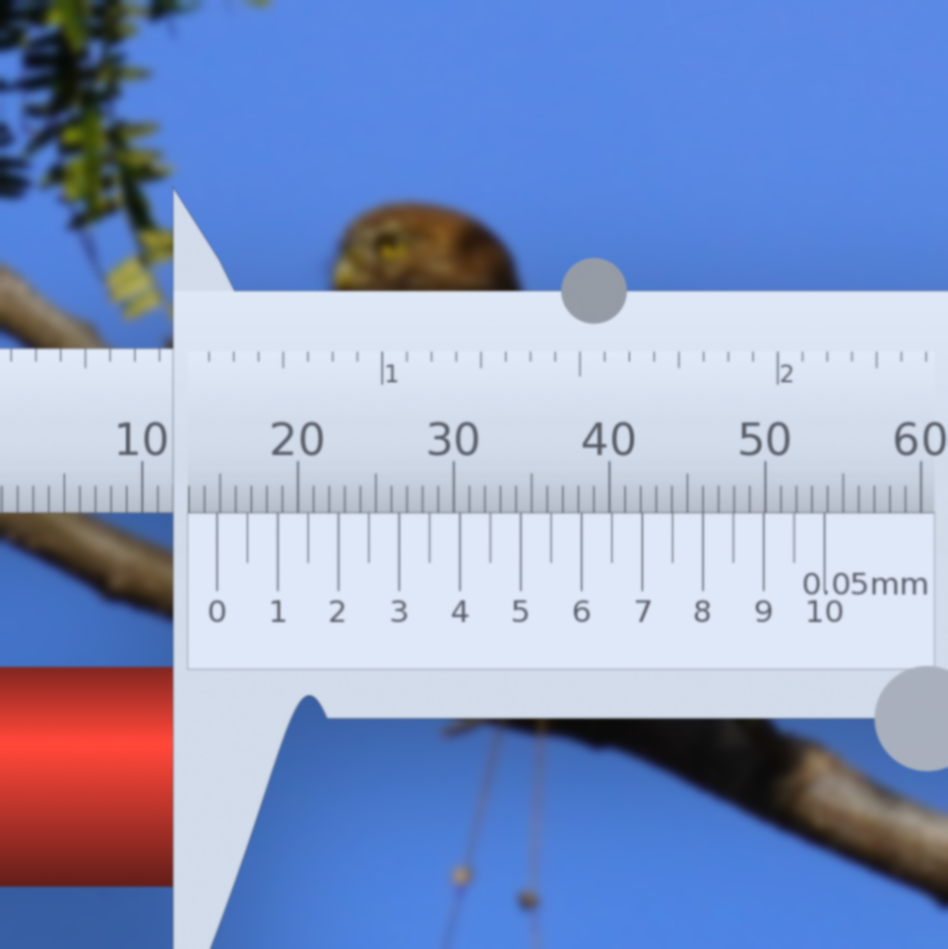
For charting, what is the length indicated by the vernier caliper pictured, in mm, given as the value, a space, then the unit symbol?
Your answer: 14.8 mm
